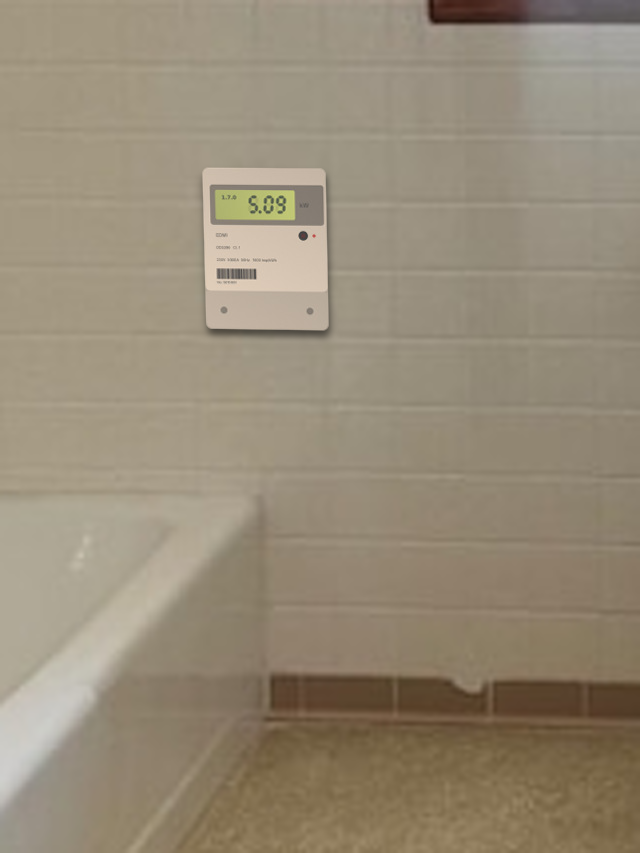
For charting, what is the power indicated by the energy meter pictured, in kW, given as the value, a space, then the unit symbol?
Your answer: 5.09 kW
